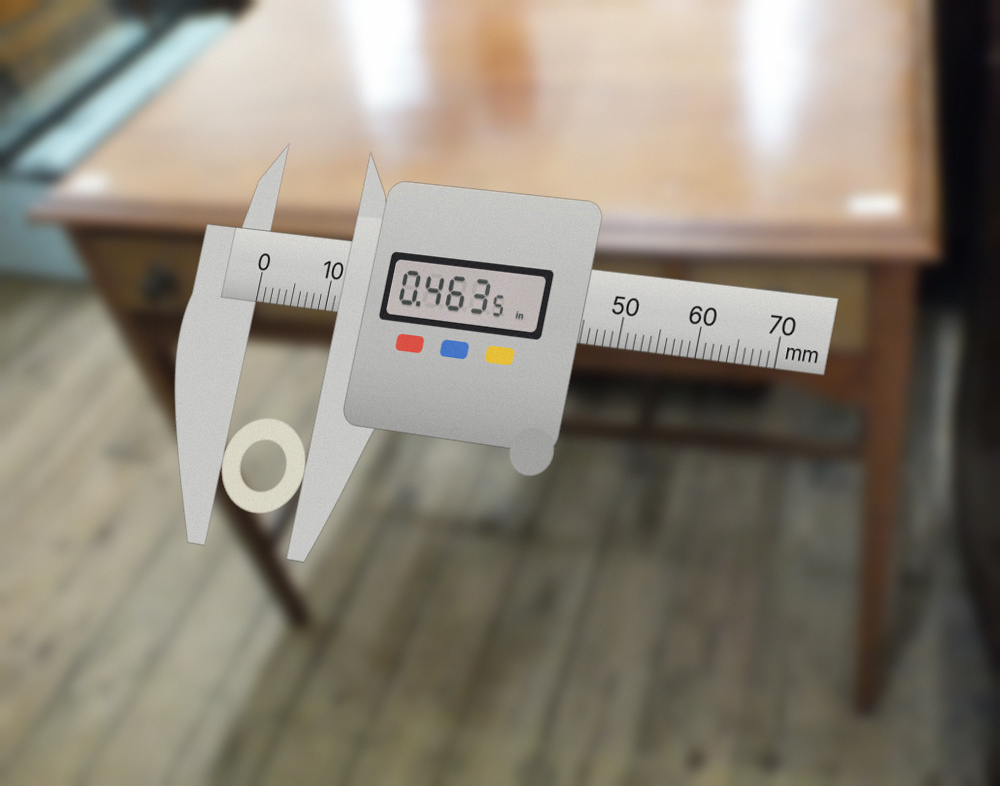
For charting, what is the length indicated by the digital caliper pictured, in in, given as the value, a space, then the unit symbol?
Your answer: 0.4635 in
